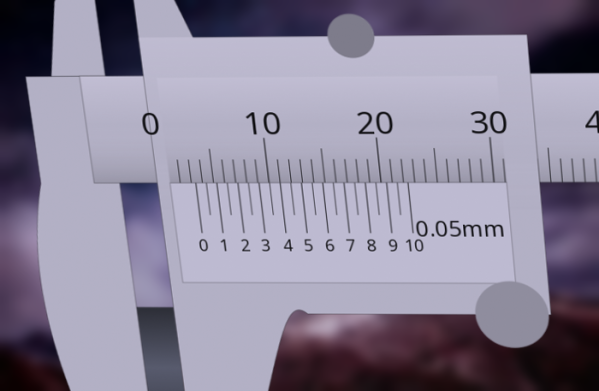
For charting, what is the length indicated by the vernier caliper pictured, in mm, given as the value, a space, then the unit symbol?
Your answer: 3.4 mm
